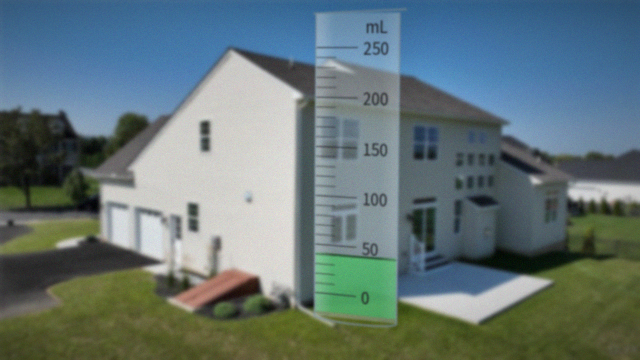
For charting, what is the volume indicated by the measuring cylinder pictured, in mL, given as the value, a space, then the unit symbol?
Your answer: 40 mL
